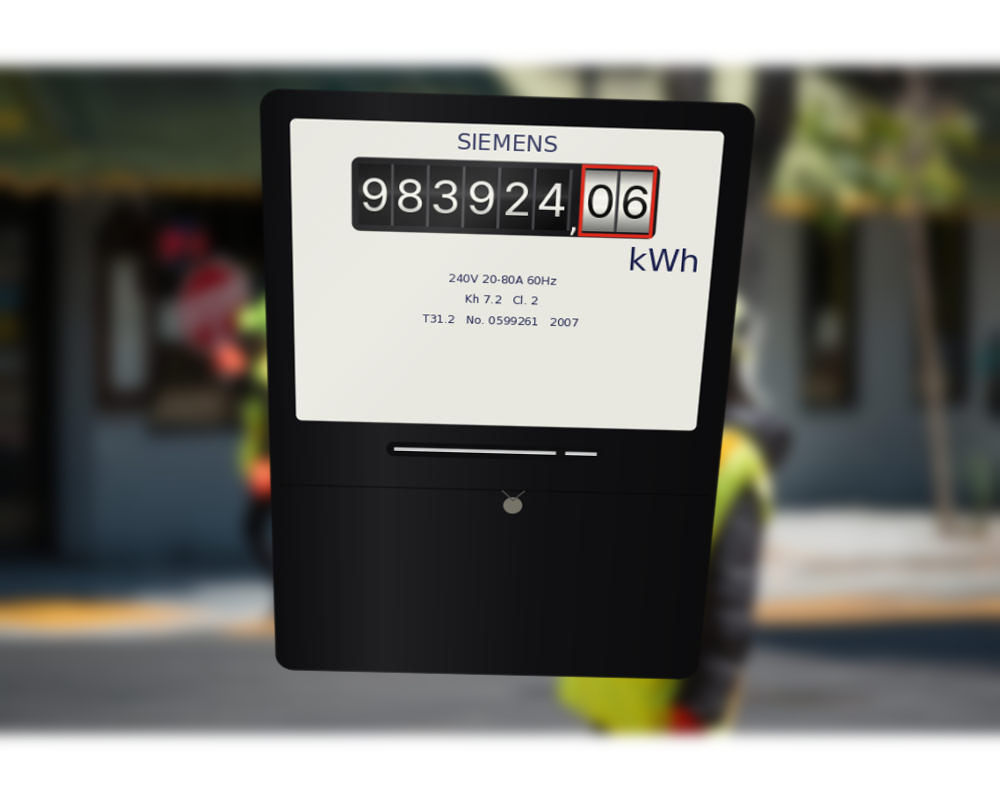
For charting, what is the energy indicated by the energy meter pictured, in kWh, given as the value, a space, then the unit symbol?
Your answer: 983924.06 kWh
